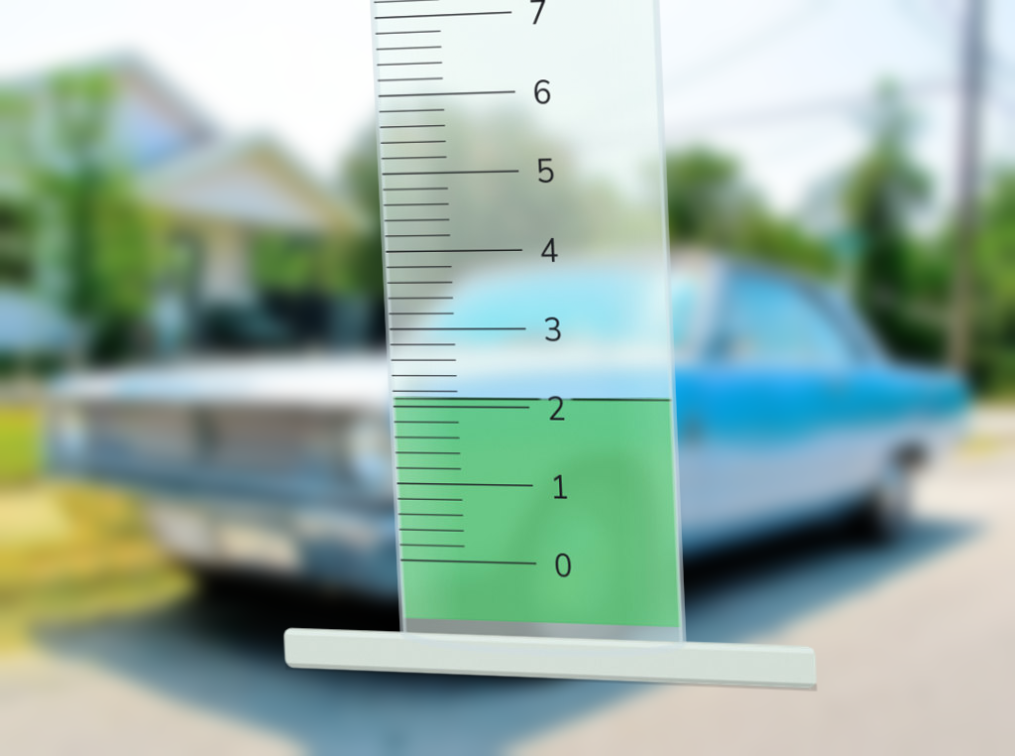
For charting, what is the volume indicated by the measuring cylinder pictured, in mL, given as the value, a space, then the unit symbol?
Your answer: 2.1 mL
